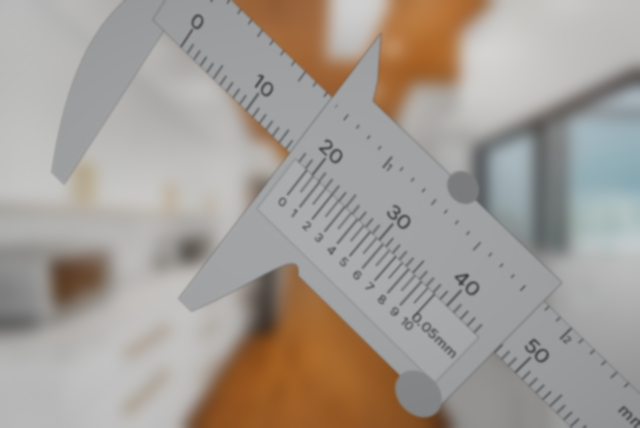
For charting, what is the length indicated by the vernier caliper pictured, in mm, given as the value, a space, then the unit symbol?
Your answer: 19.2 mm
